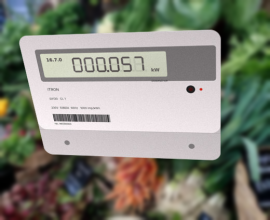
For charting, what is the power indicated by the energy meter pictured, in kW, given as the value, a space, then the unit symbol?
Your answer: 0.057 kW
